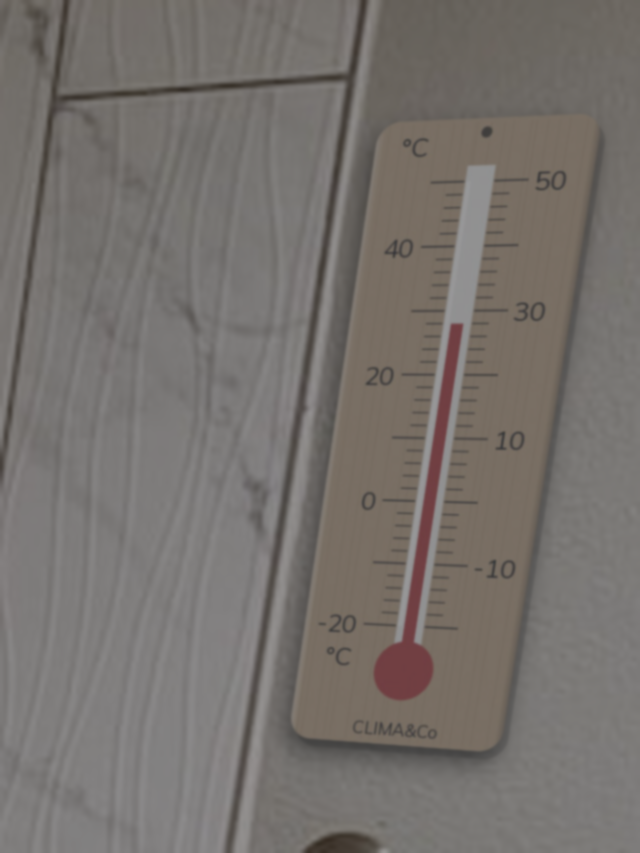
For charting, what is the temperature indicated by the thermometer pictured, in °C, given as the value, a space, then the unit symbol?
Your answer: 28 °C
